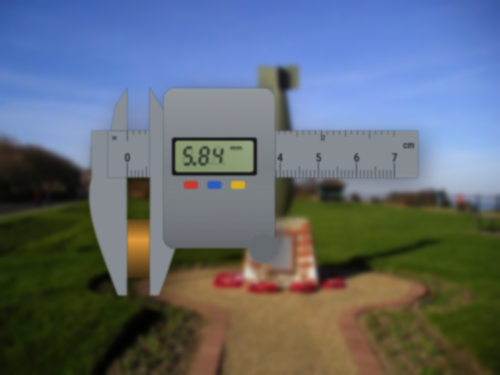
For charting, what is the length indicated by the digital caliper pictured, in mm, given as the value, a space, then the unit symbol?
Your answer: 5.84 mm
